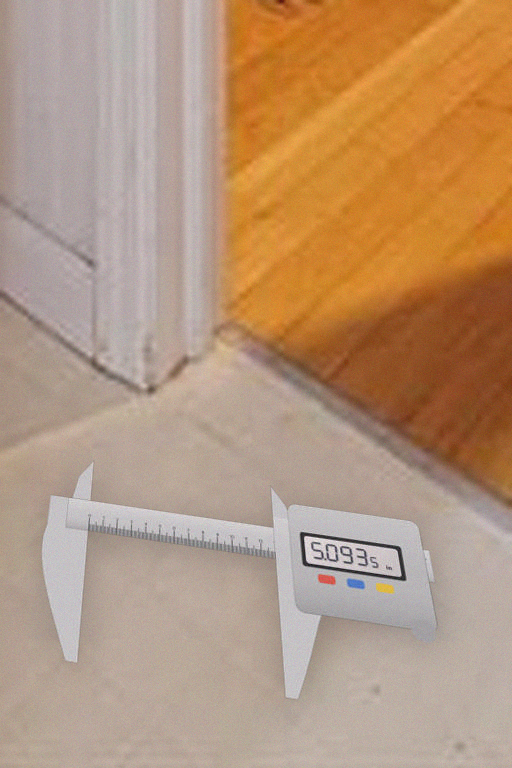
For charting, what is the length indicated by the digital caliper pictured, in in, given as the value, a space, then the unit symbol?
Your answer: 5.0935 in
